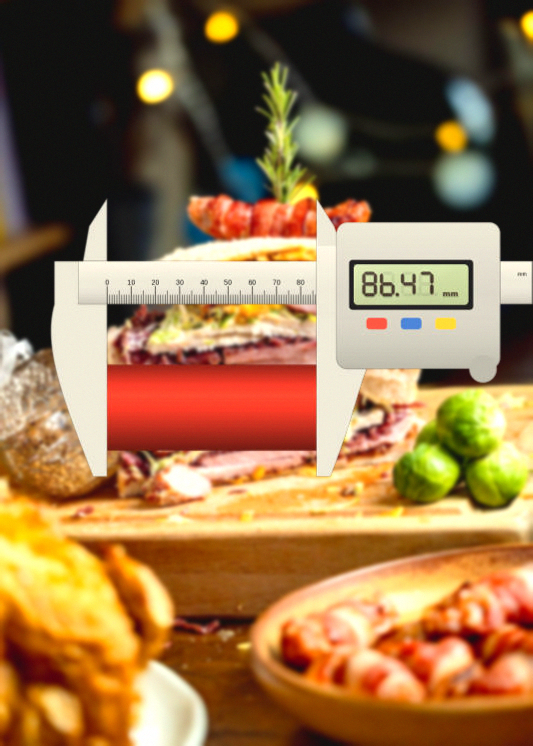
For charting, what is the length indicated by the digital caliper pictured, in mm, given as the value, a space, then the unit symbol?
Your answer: 86.47 mm
